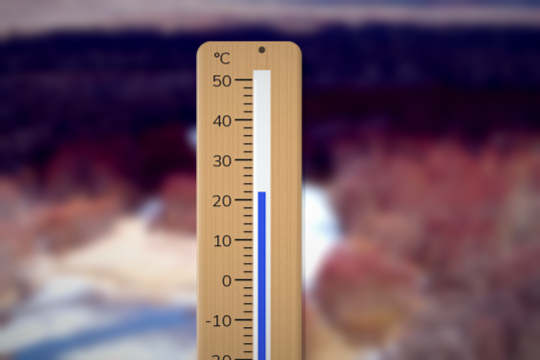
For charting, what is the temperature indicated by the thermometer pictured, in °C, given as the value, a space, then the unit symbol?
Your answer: 22 °C
